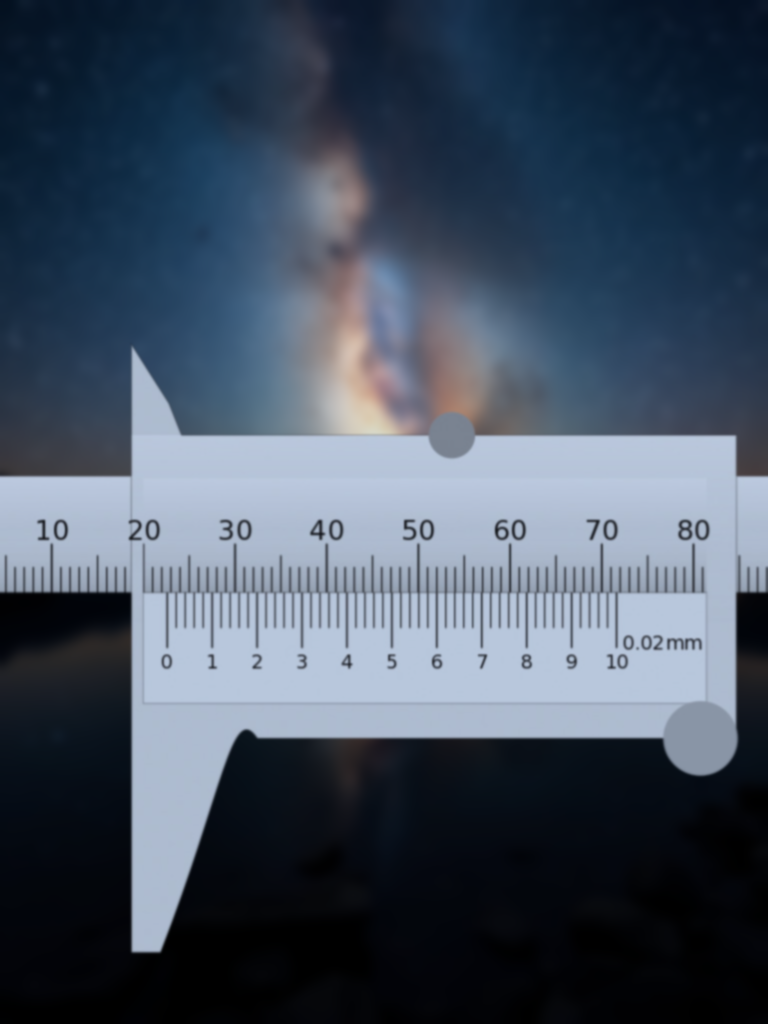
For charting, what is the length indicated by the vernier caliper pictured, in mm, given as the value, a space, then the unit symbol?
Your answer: 22.6 mm
